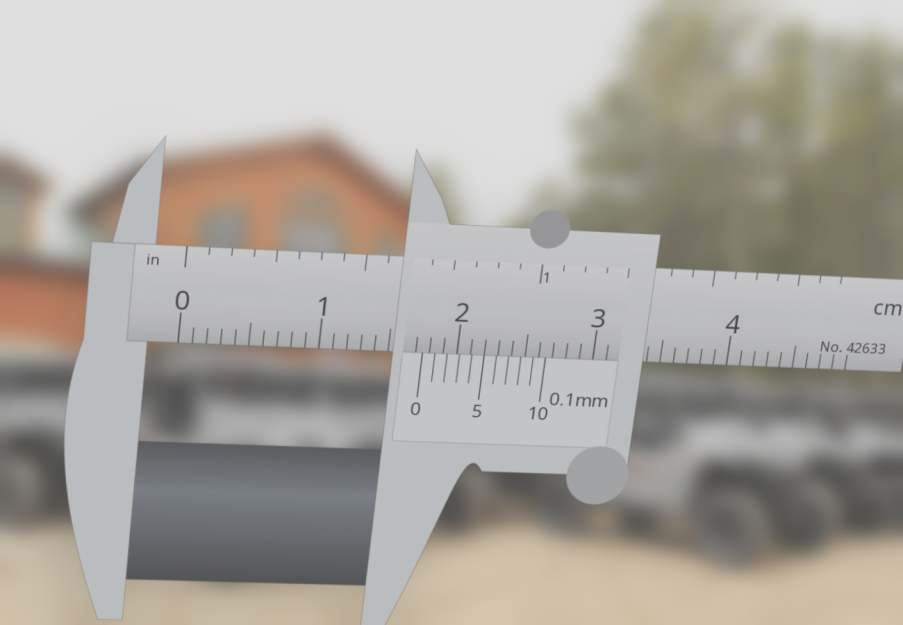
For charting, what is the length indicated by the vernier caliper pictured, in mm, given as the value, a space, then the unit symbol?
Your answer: 17.5 mm
